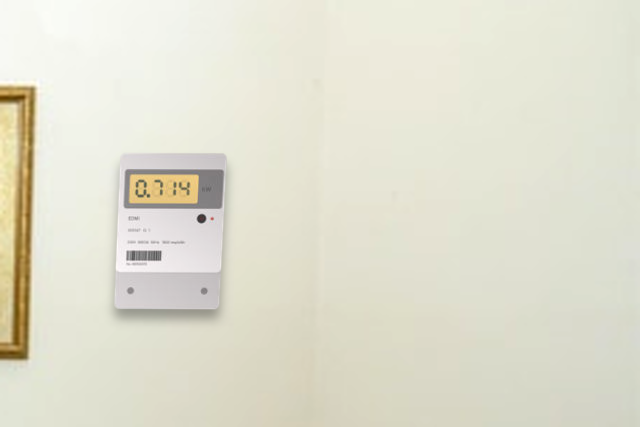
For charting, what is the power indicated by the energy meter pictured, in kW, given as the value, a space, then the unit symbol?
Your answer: 0.714 kW
